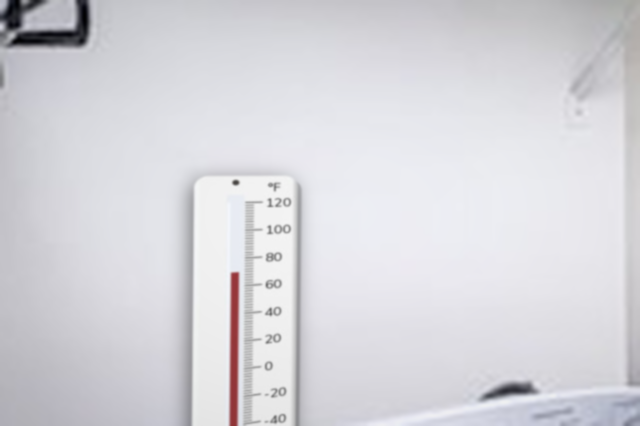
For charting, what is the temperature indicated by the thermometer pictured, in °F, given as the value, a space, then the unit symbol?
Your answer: 70 °F
